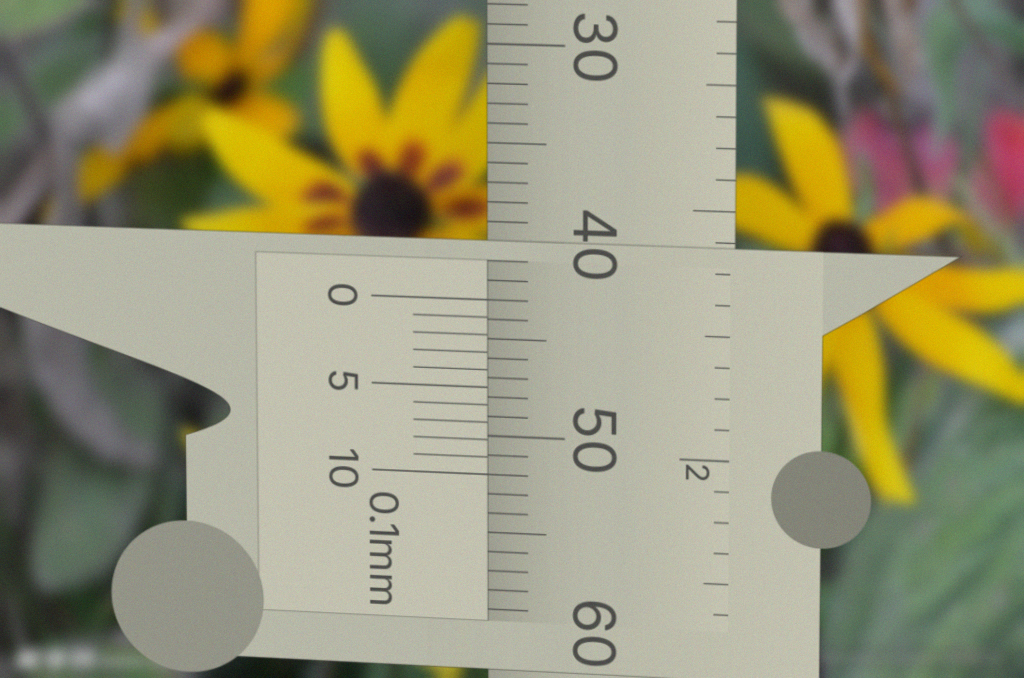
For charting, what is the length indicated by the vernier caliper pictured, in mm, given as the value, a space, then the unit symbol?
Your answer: 43.0 mm
